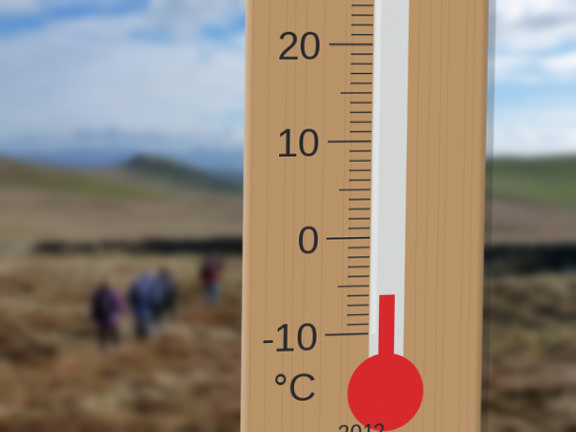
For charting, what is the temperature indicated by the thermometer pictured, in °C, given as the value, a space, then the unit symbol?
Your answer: -6 °C
